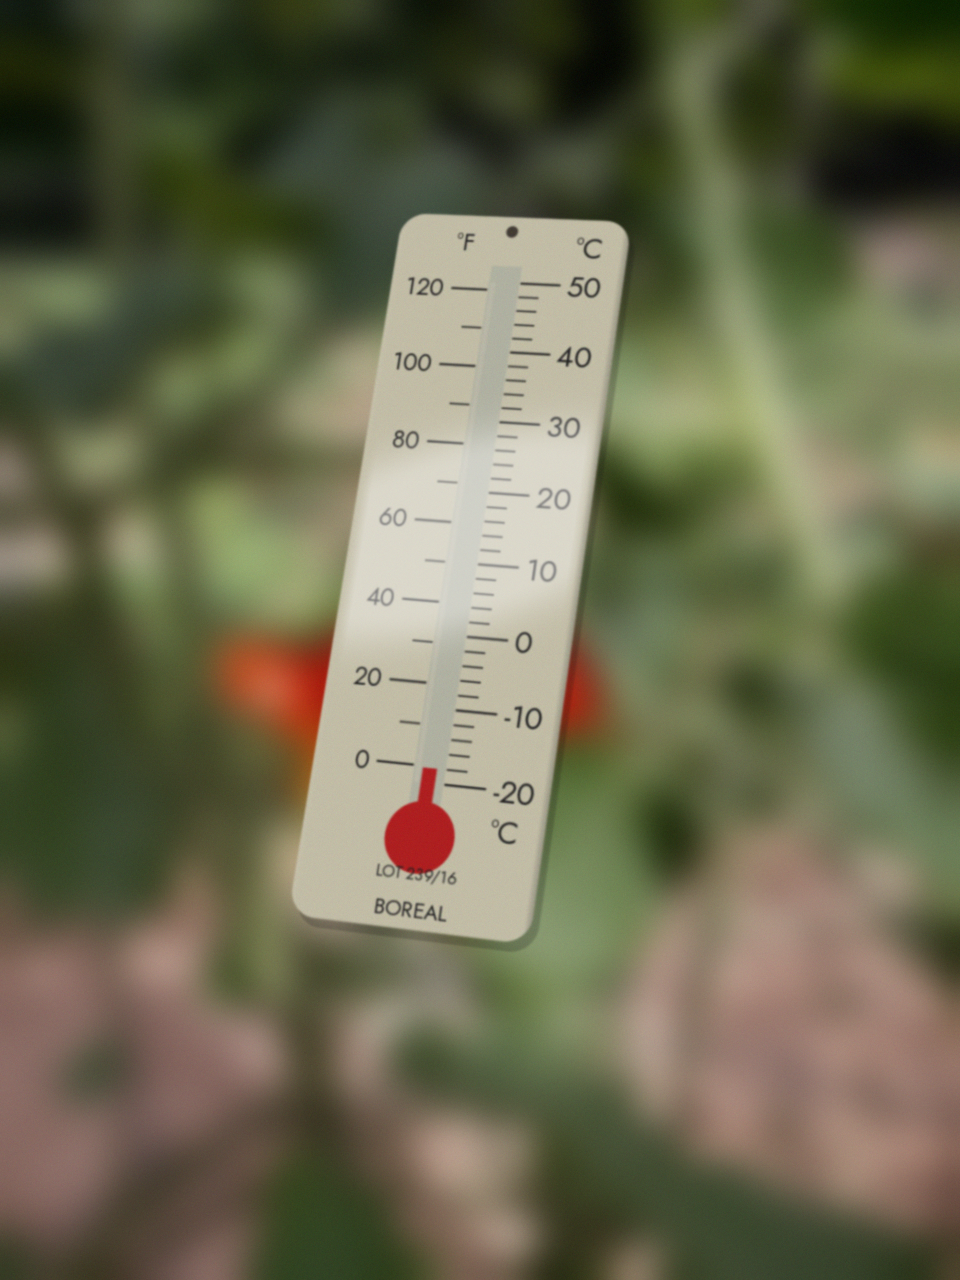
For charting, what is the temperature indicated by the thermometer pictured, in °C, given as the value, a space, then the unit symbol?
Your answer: -18 °C
